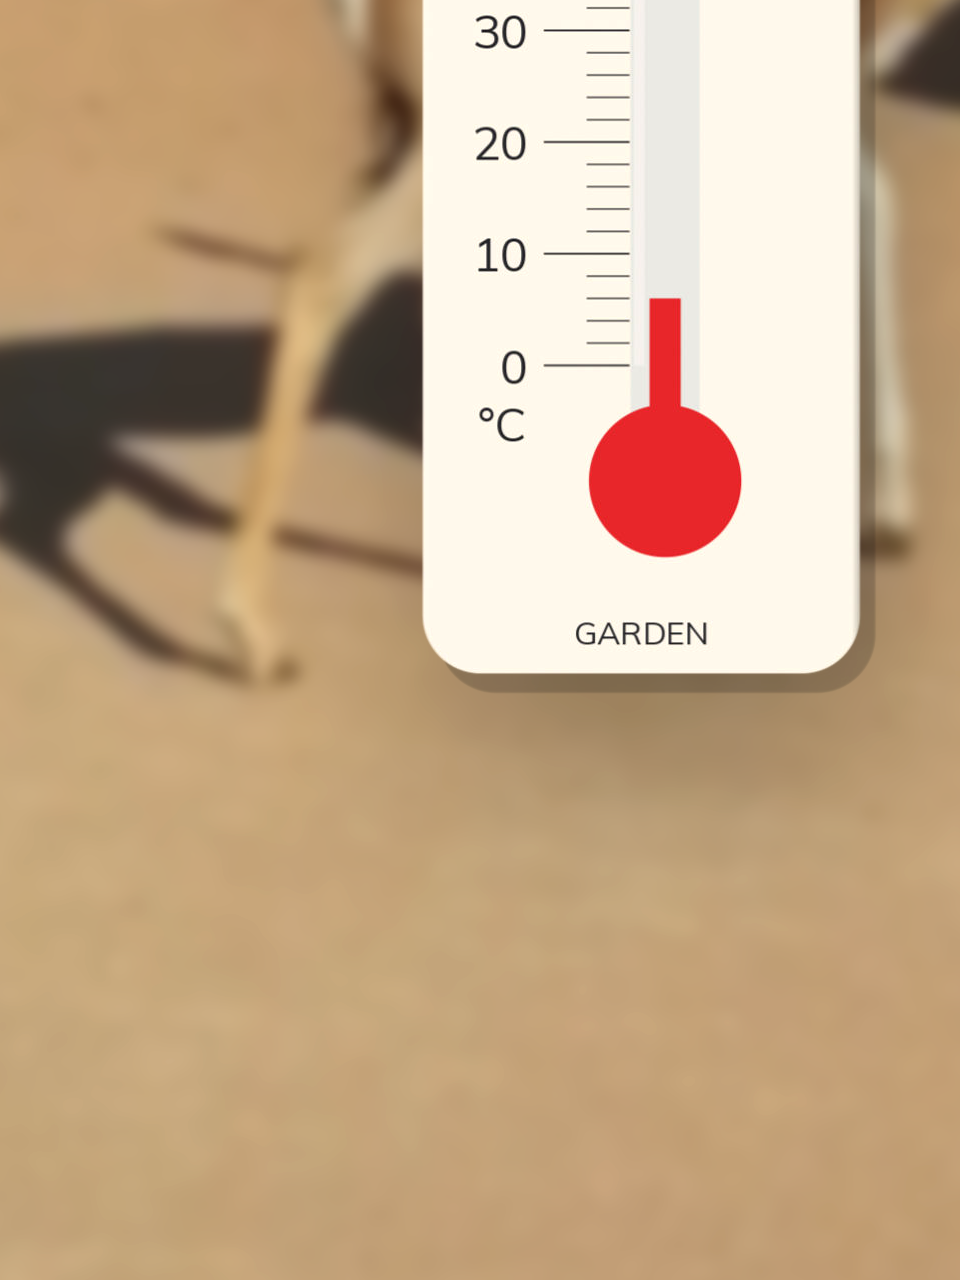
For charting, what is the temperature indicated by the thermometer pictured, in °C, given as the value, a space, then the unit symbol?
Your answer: 6 °C
